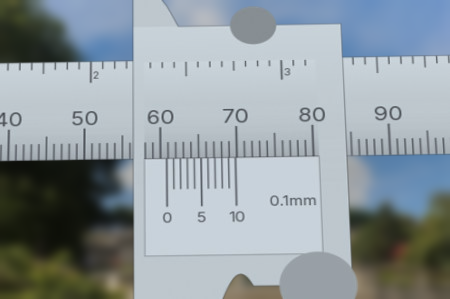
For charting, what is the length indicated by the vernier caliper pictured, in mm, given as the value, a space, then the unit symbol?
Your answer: 60.8 mm
